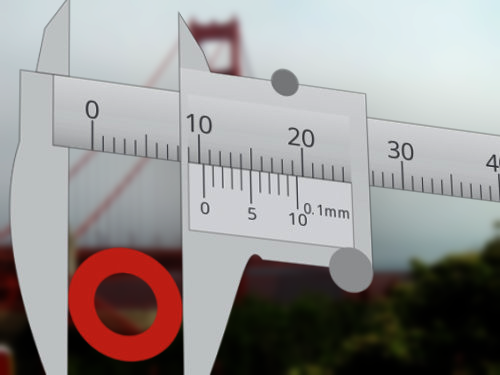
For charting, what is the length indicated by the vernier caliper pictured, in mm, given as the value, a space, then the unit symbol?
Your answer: 10.4 mm
